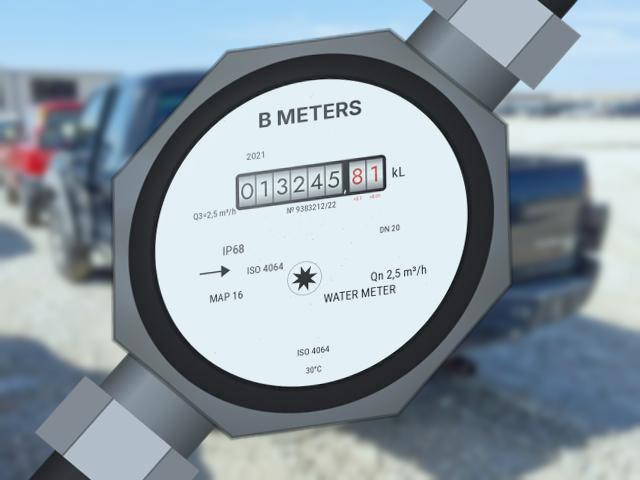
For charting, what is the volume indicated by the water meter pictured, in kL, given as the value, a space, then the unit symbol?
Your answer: 13245.81 kL
